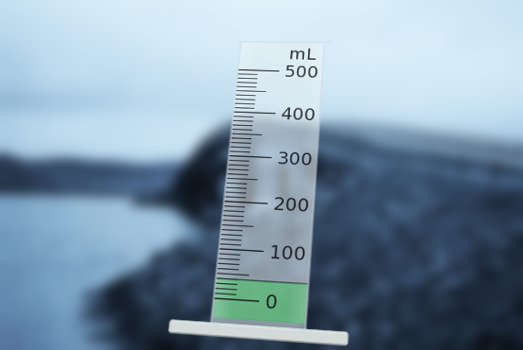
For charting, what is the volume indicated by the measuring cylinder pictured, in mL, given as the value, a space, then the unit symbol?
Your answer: 40 mL
